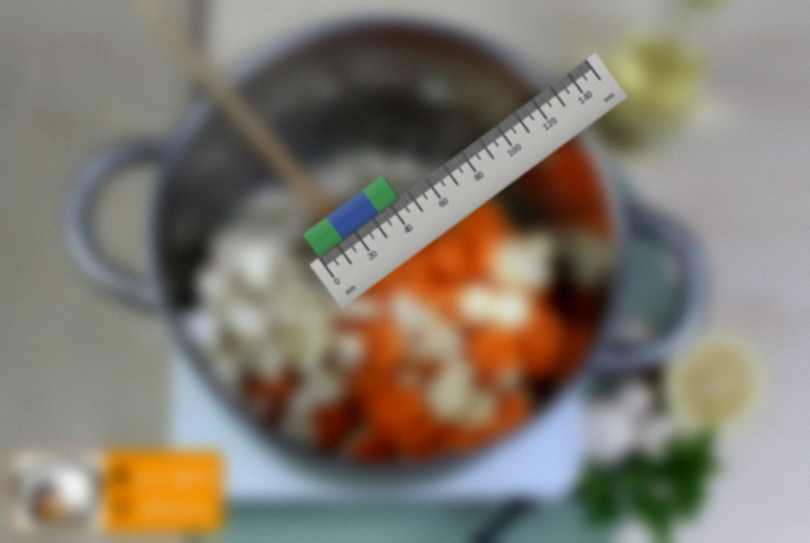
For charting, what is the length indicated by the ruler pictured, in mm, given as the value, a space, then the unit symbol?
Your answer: 45 mm
